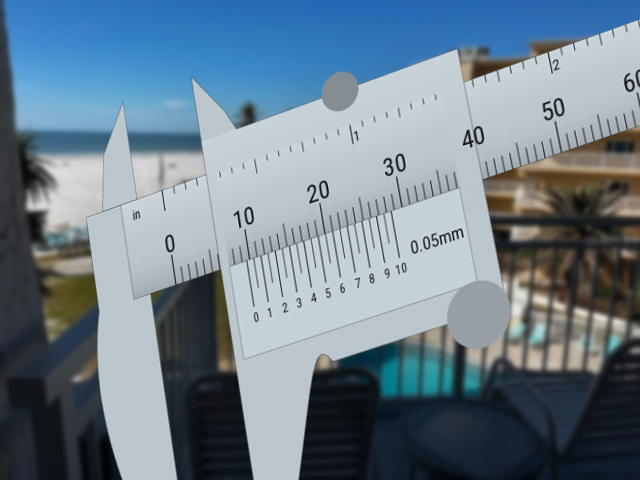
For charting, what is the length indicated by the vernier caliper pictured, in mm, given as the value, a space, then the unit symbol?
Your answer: 9.6 mm
